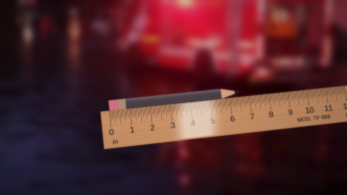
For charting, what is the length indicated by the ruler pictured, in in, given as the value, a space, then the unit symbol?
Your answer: 6.5 in
